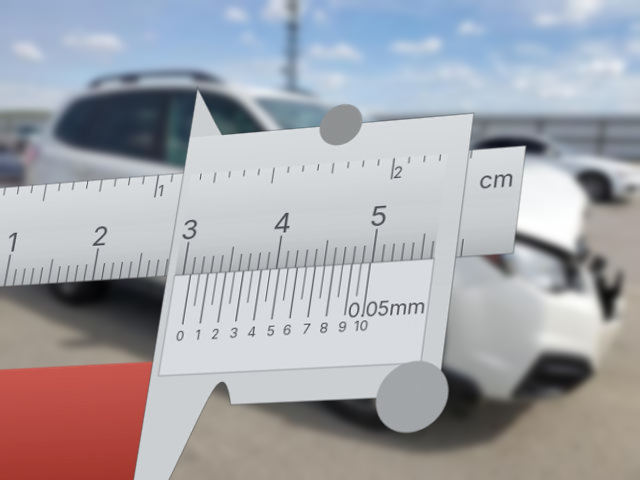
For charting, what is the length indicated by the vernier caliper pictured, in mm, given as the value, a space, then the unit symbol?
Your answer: 30.8 mm
